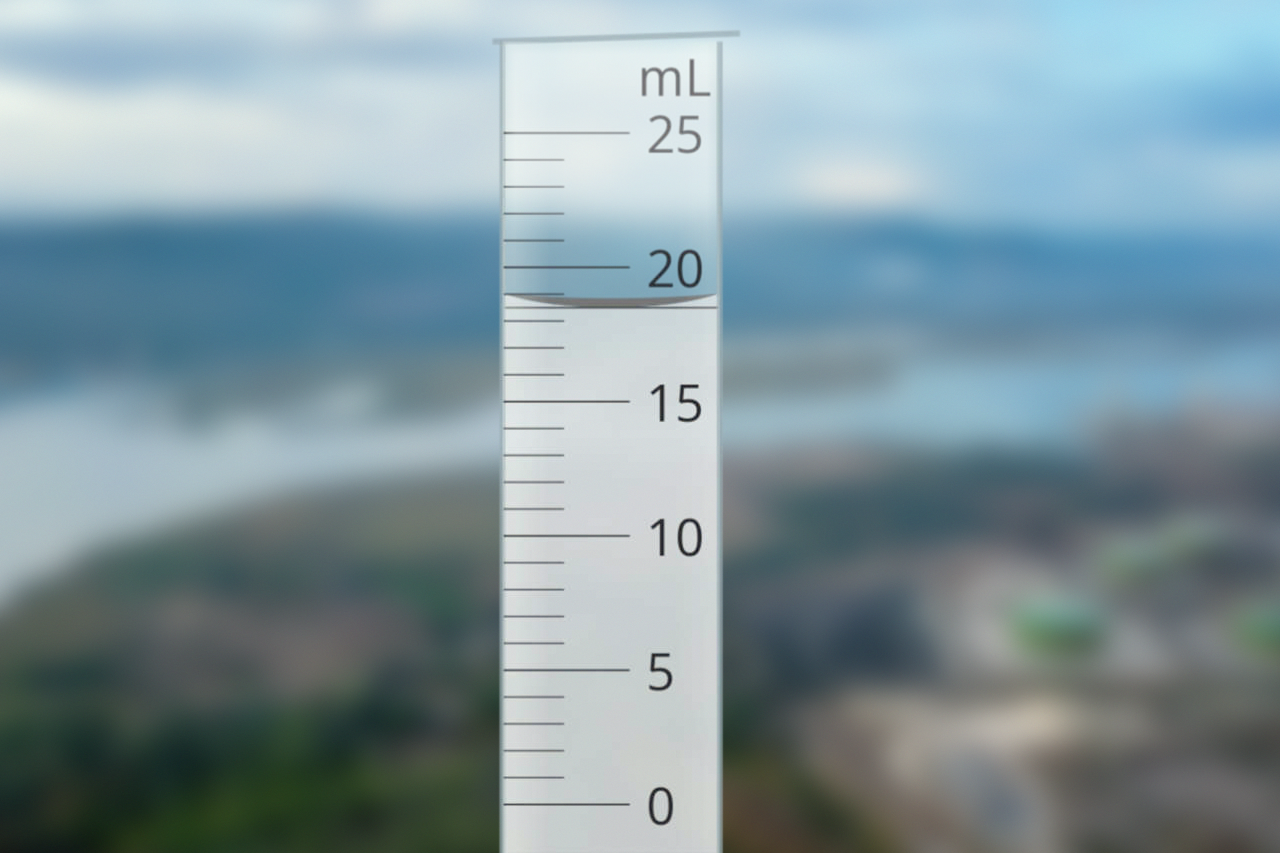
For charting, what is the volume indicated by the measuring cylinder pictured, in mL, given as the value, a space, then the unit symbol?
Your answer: 18.5 mL
